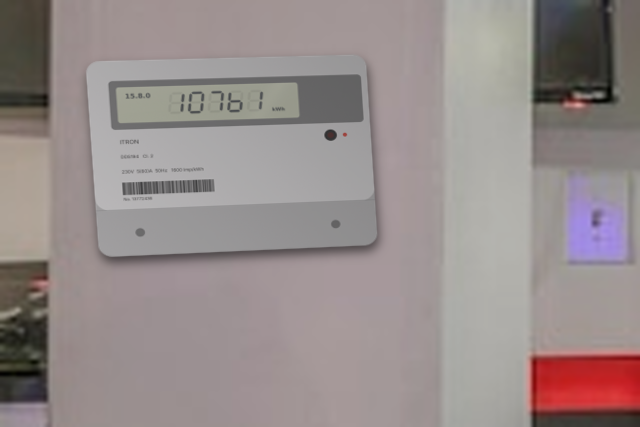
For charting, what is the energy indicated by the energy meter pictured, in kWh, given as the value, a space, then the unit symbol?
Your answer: 10761 kWh
